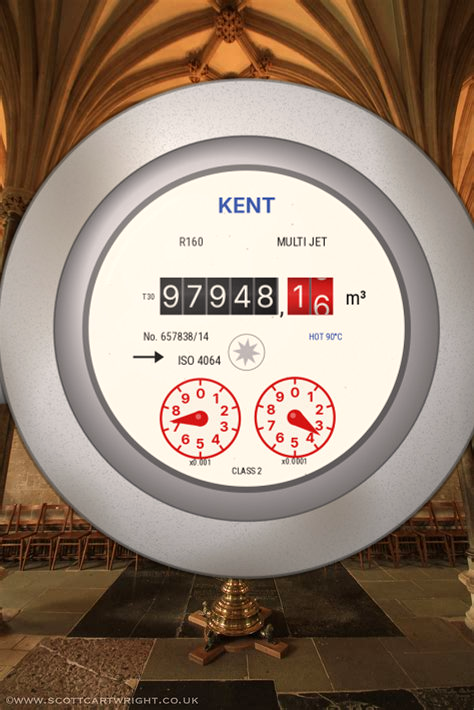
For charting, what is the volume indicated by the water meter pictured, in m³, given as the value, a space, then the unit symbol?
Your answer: 97948.1573 m³
